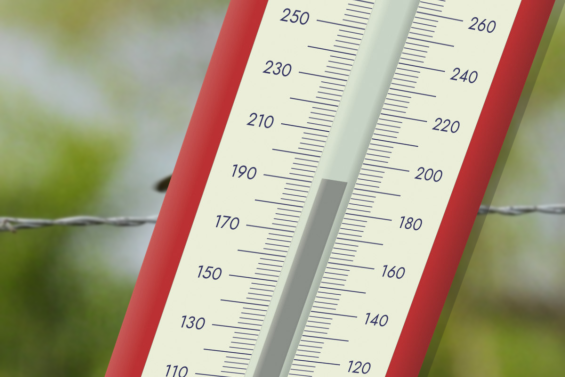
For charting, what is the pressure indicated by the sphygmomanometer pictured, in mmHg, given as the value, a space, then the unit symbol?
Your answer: 192 mmHg
